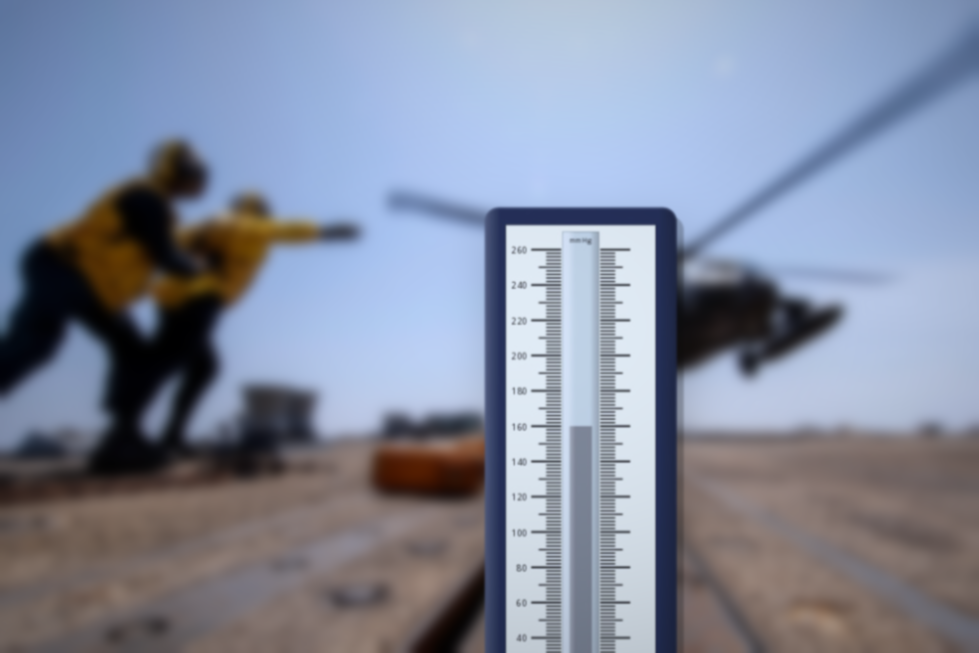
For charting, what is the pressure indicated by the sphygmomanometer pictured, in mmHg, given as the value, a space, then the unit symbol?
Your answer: 160 mmHg
